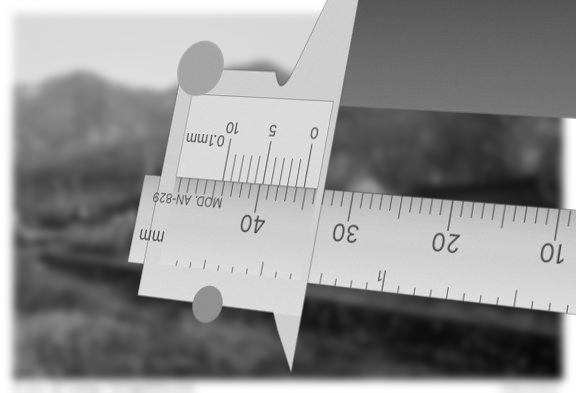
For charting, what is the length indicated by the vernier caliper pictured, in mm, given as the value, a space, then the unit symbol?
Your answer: 35.2 mm
